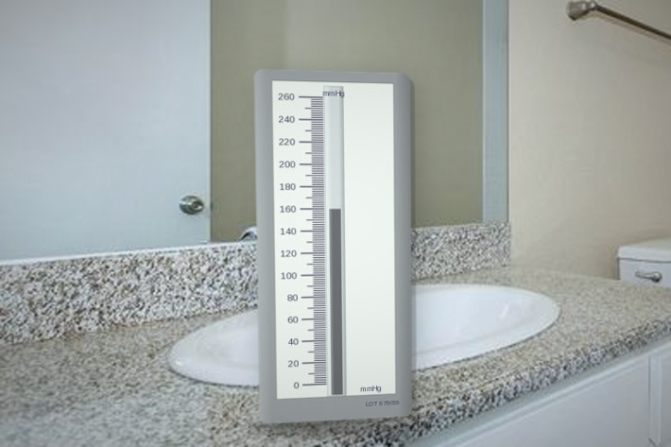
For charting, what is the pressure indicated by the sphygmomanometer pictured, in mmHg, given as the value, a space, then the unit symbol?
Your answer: 160 mmHg
